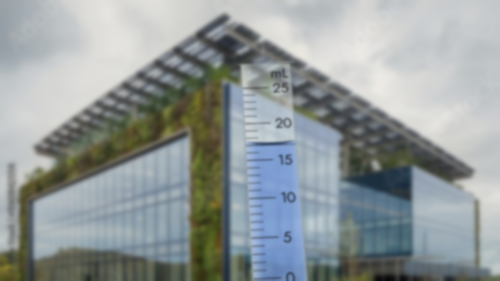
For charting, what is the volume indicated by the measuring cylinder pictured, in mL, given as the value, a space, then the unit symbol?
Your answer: 17 mL
